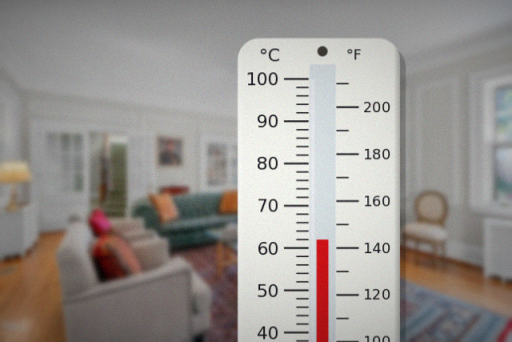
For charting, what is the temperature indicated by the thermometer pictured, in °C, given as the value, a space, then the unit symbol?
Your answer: 62 °C
